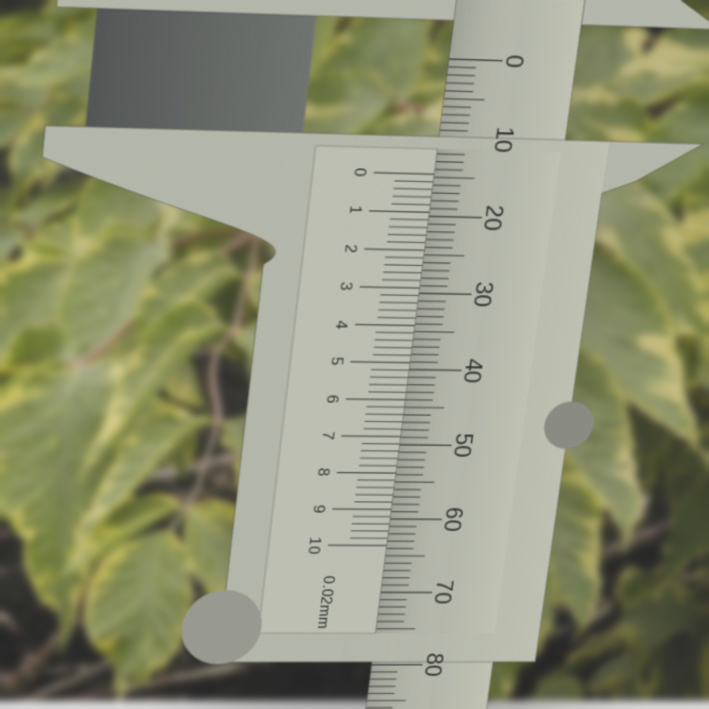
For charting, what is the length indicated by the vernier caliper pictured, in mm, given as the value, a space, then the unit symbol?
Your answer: 14.6 mm
